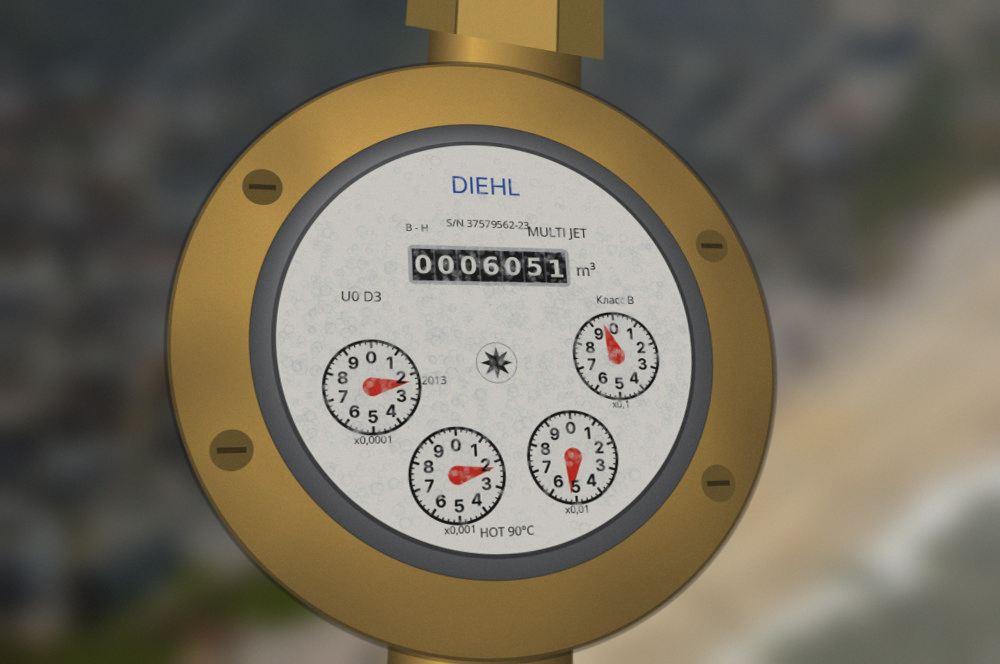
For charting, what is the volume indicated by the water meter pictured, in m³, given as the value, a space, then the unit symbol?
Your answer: 6050.9522 m³
